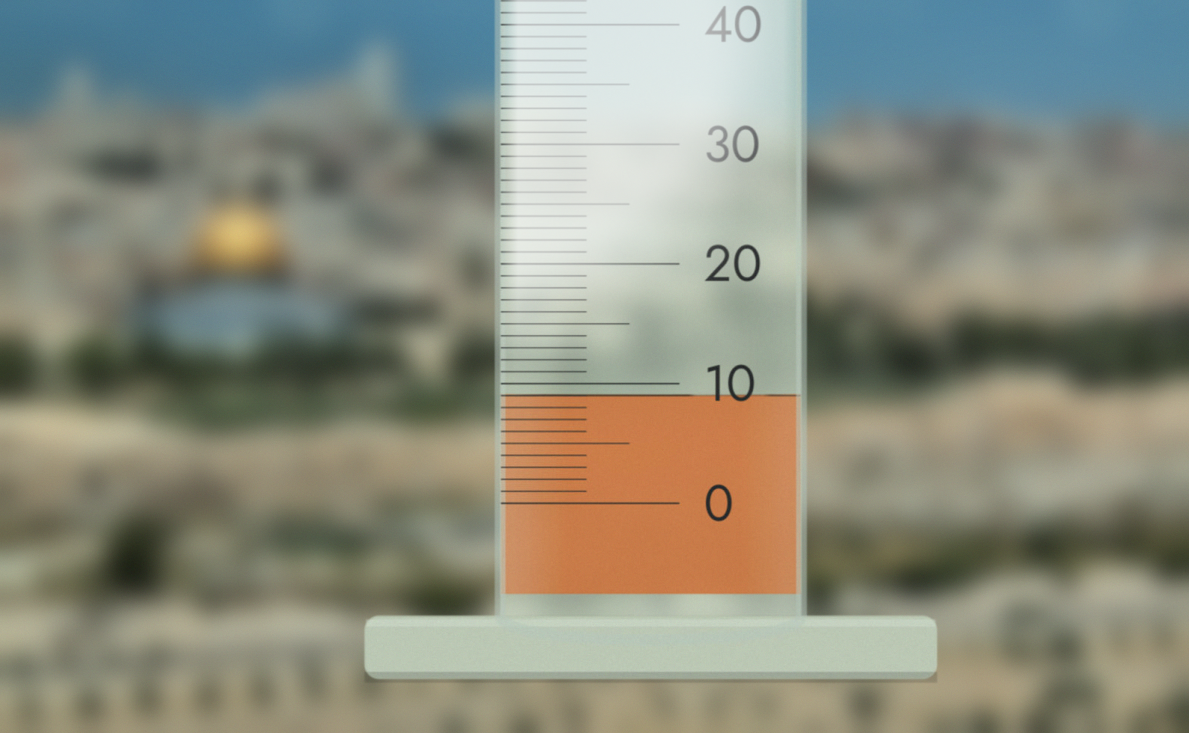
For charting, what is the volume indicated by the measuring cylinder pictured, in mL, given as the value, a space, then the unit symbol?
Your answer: 9 mL
